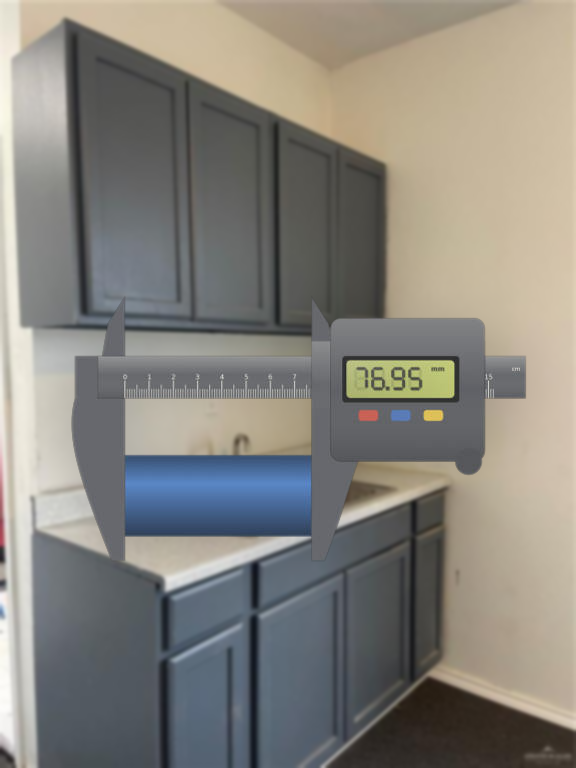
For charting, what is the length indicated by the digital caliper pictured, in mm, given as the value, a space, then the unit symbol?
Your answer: 76.95 mm
